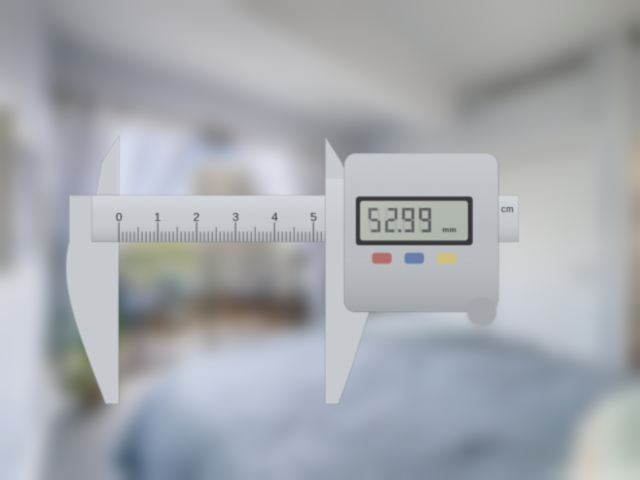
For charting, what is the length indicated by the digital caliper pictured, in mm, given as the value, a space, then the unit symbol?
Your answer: 52.99 mm
